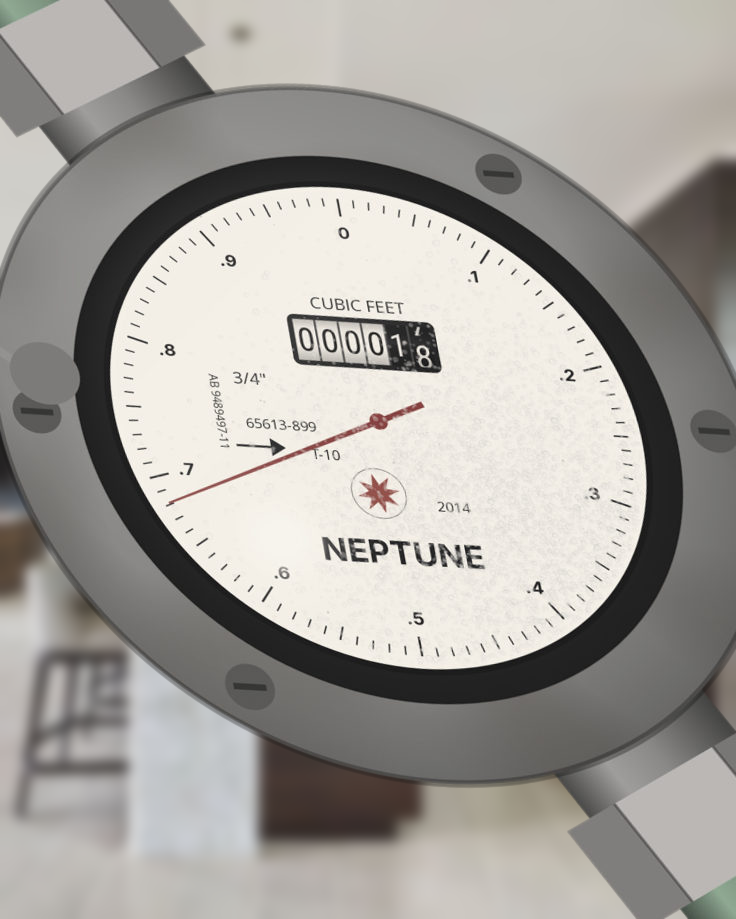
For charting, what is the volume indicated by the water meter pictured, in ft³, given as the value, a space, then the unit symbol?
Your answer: 17.68 ft³
